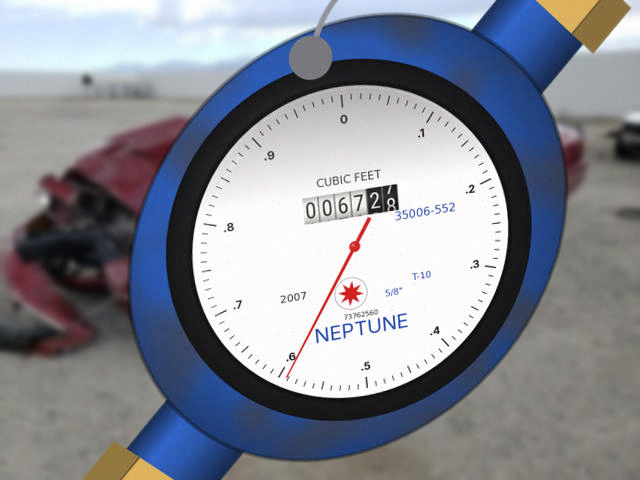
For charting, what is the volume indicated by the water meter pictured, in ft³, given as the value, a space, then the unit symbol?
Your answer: 6727.59 ft³
